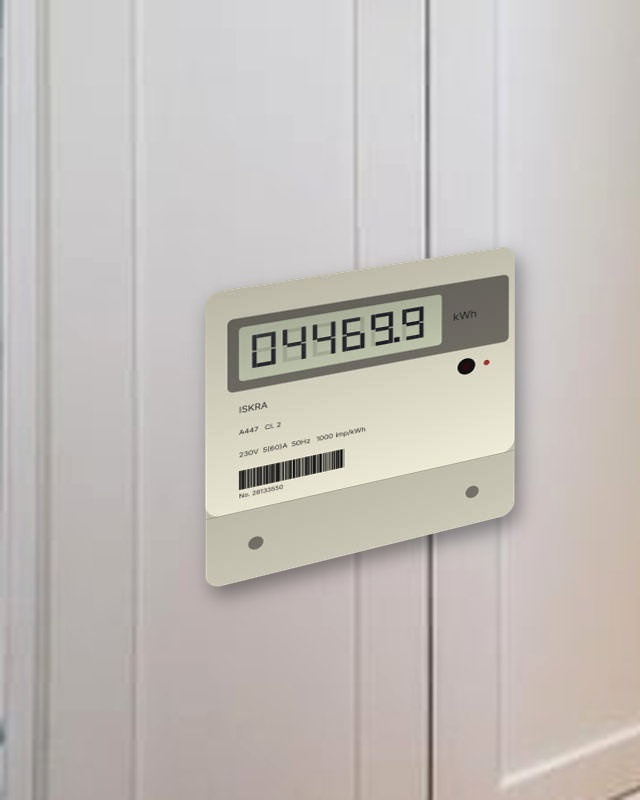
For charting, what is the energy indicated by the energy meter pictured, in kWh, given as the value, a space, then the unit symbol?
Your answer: 4469.9 kWh
